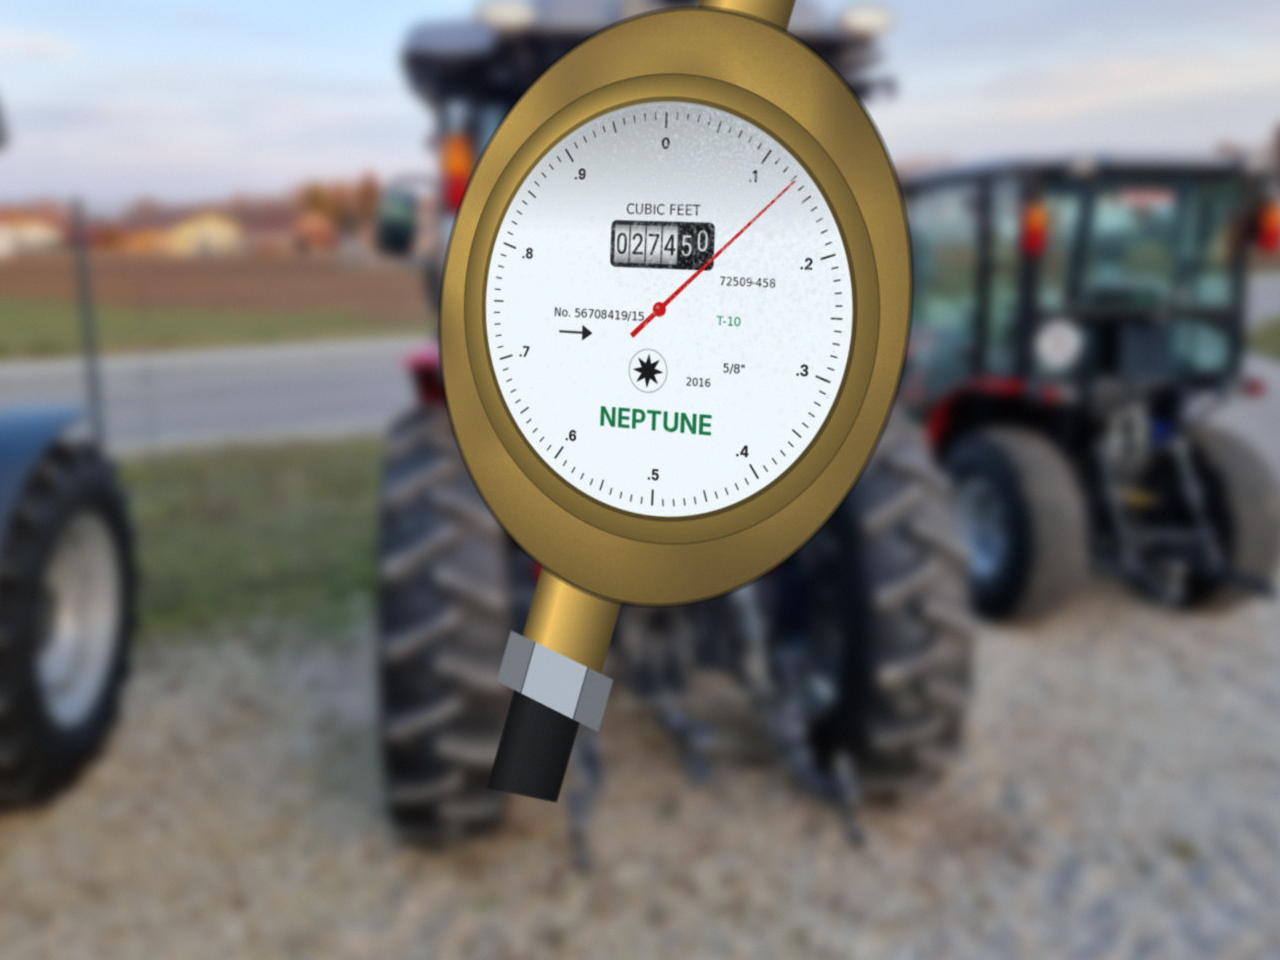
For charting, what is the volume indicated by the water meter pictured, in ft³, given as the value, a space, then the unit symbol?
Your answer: 27450.13 ft³
